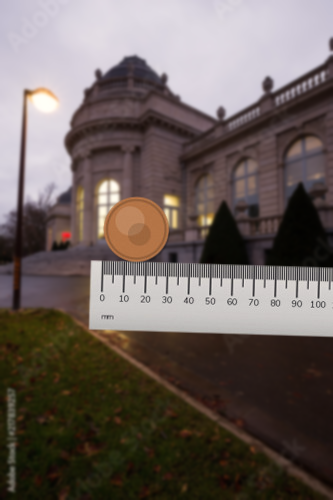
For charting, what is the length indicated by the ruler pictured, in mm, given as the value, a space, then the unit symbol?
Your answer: 30 mm
